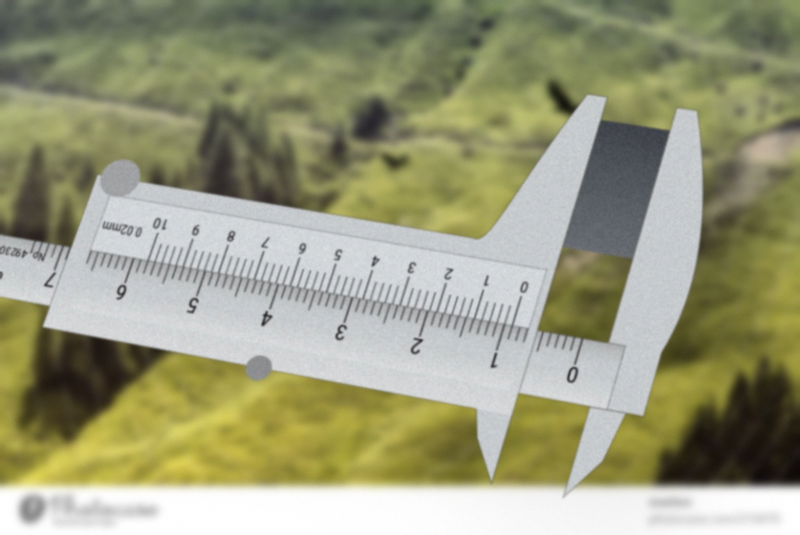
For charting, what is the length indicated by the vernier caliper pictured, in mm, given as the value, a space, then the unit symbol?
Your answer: 9.0 mm
